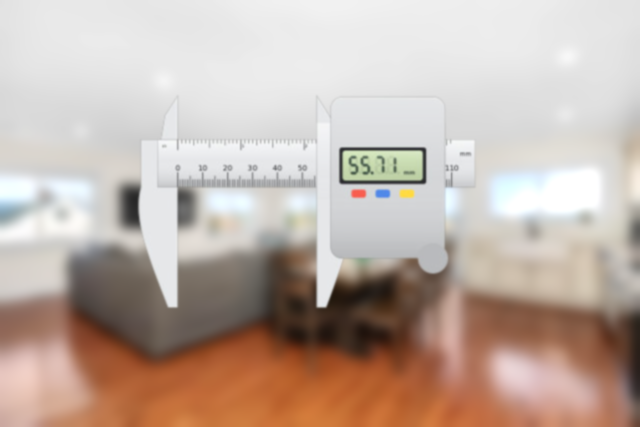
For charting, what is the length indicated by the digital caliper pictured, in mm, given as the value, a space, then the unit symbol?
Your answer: 55.71 mm
